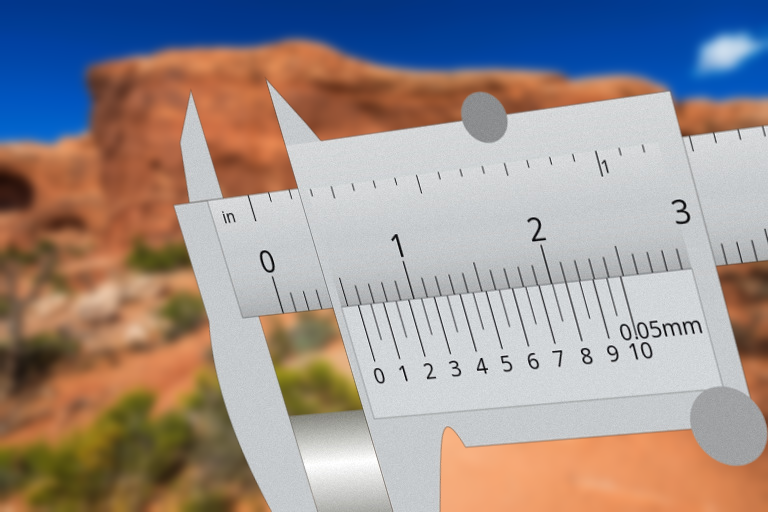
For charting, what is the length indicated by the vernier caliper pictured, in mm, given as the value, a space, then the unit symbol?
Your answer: 5.8 mm
